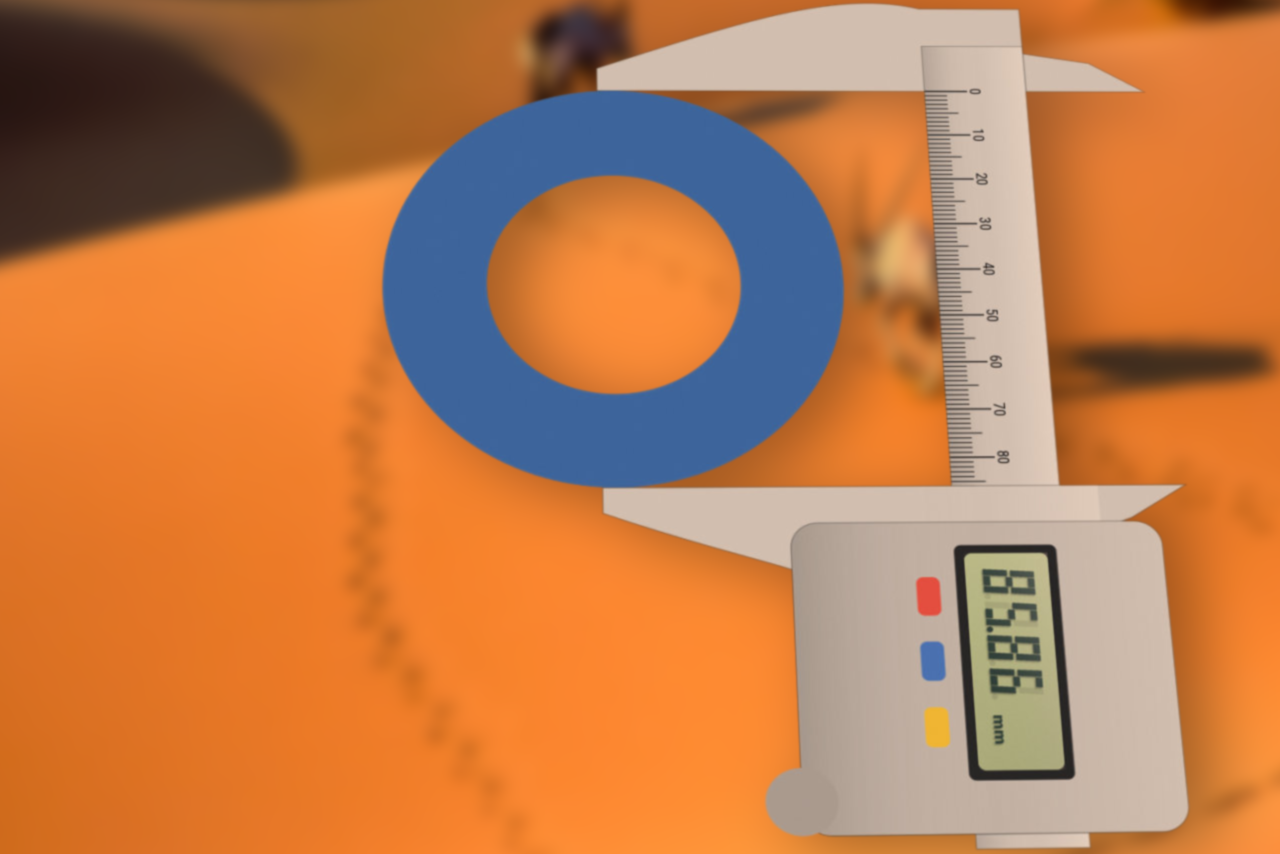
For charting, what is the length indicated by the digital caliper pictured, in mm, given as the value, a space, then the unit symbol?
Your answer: 85.86 mm
